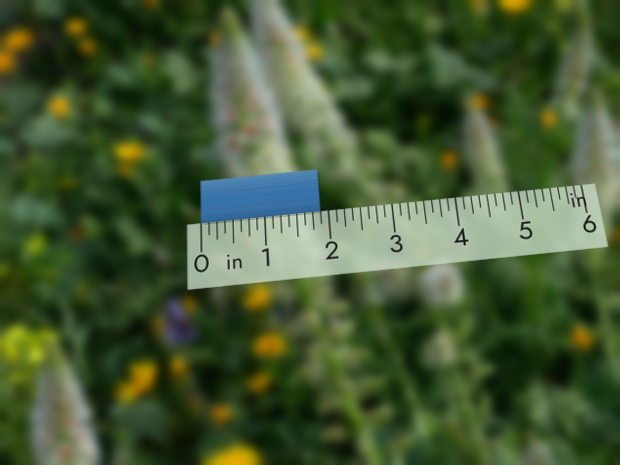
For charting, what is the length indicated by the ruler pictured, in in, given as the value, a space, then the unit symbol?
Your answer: 1.875 in
